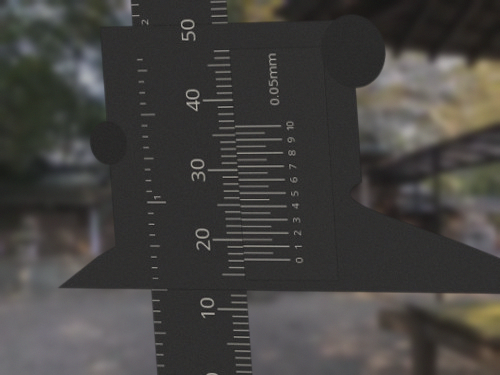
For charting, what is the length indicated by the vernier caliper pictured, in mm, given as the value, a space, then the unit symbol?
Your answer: 17.2 mm
